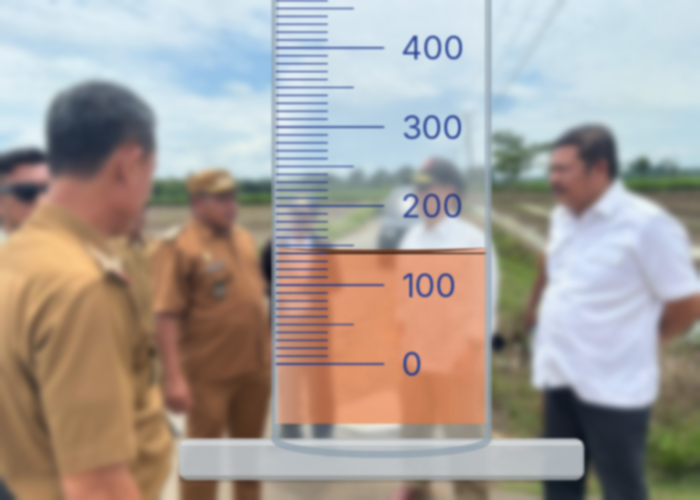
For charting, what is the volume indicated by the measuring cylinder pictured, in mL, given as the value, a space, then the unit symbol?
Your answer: 140 mL
